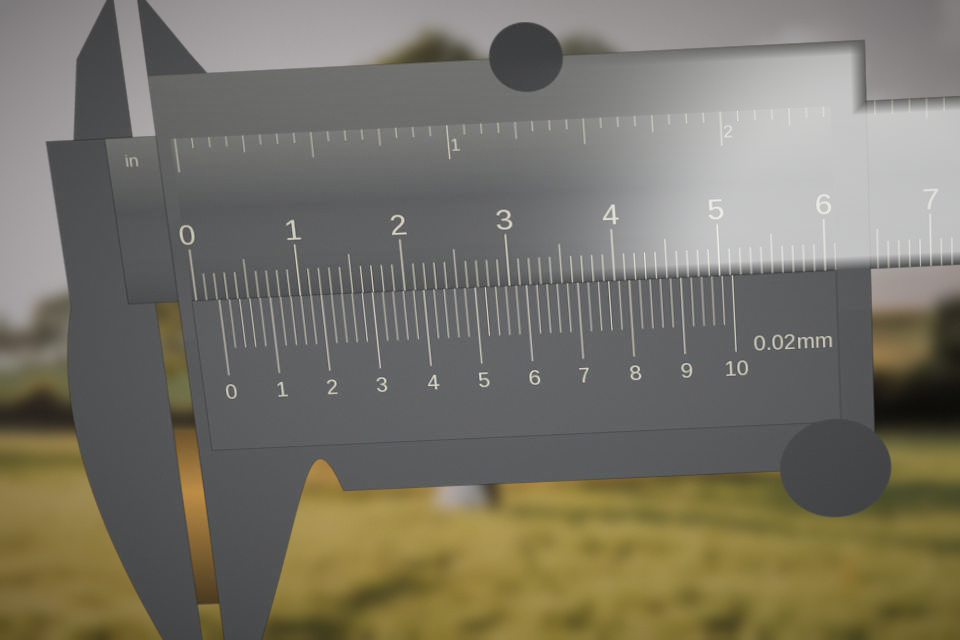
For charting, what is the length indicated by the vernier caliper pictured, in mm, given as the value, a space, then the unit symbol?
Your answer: 2.2 mm
